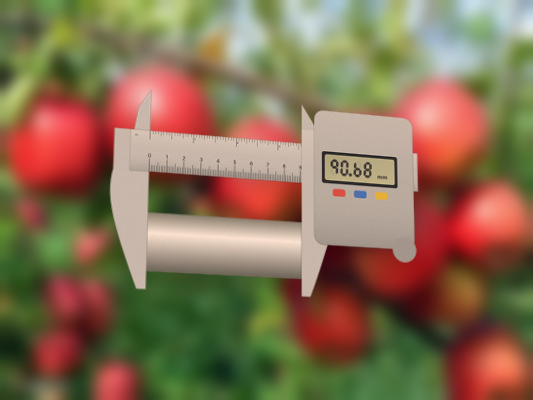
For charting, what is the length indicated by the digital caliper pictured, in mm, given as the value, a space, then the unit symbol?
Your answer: 90.68 mm
